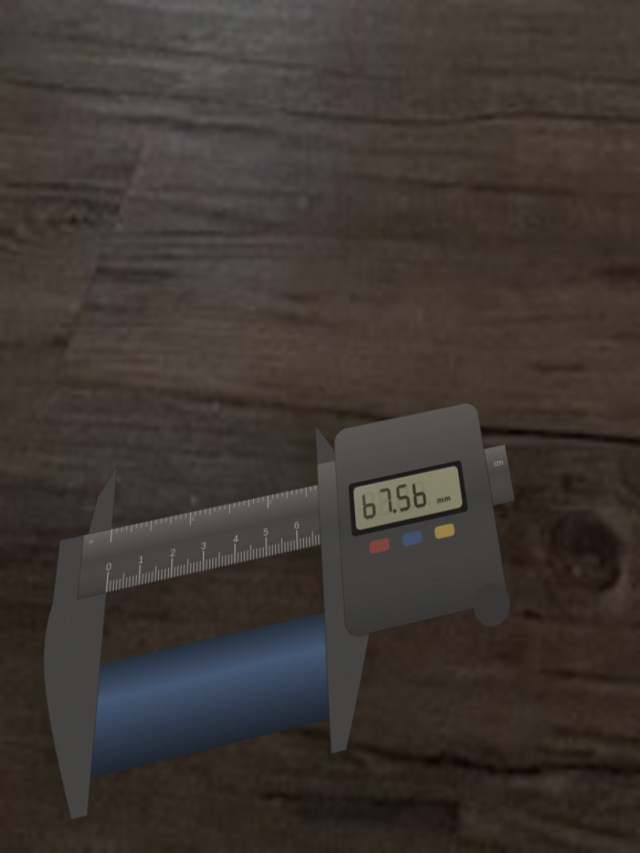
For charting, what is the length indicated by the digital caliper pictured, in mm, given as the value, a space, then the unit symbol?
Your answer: 67.56 mm
